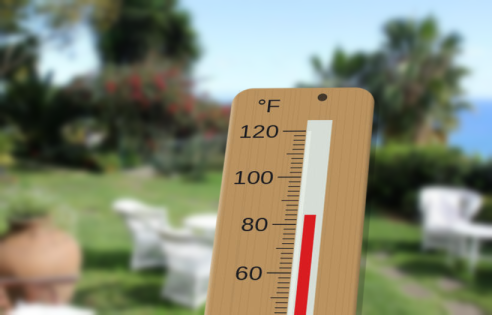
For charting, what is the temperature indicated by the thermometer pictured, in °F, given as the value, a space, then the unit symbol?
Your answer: 84 °F
